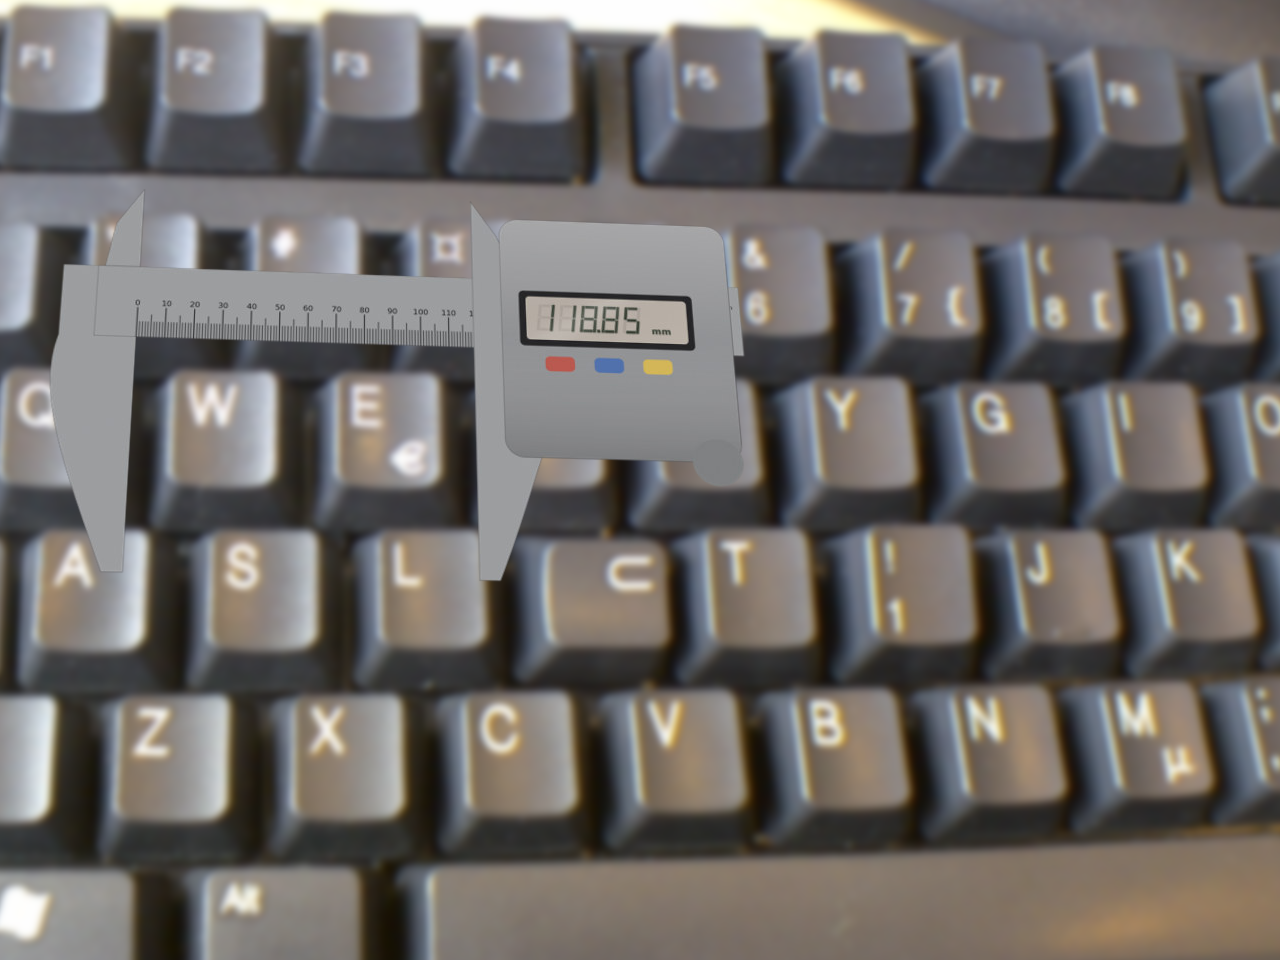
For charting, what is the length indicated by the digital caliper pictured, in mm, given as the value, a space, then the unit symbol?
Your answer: 118.85 mm
